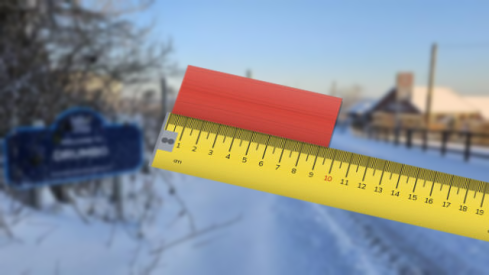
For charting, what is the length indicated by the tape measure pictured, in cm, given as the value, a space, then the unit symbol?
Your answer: 9.5 cm
